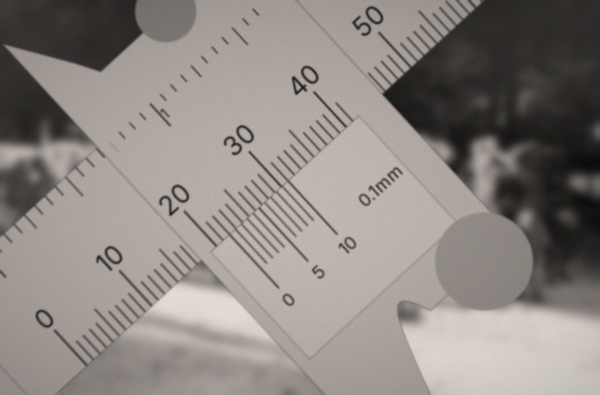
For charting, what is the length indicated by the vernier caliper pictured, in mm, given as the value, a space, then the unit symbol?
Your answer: 22.0 mm
